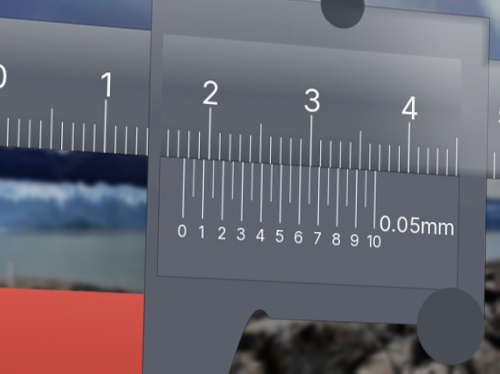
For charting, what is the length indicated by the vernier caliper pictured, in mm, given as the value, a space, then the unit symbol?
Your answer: 17.6 mm
